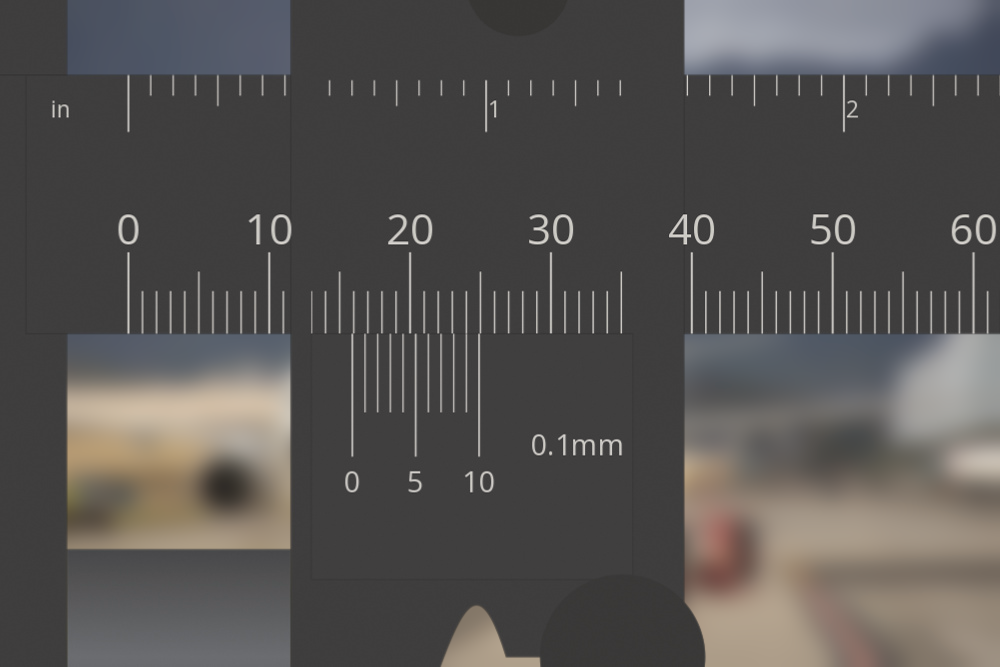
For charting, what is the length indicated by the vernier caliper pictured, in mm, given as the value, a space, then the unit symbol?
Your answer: 15.9 mm
